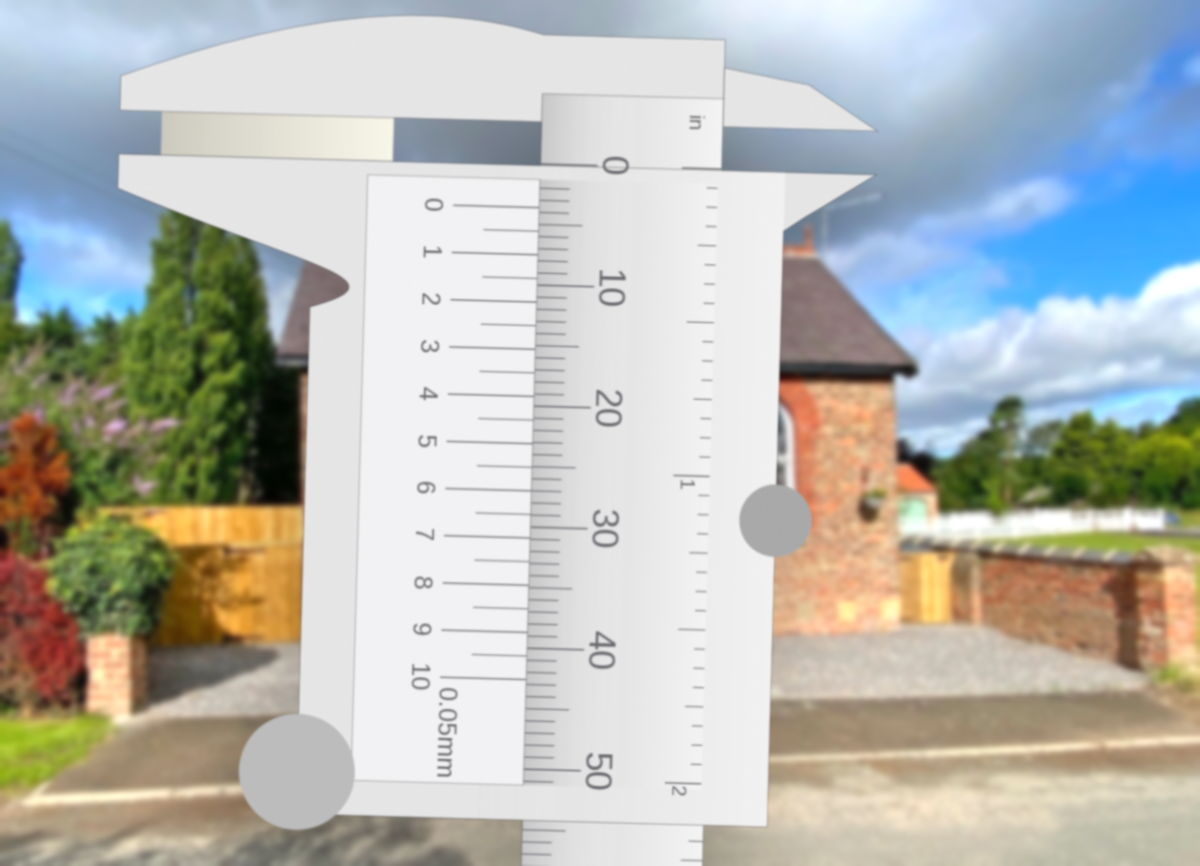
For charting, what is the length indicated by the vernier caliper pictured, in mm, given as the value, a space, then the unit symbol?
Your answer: 3.6 mm
